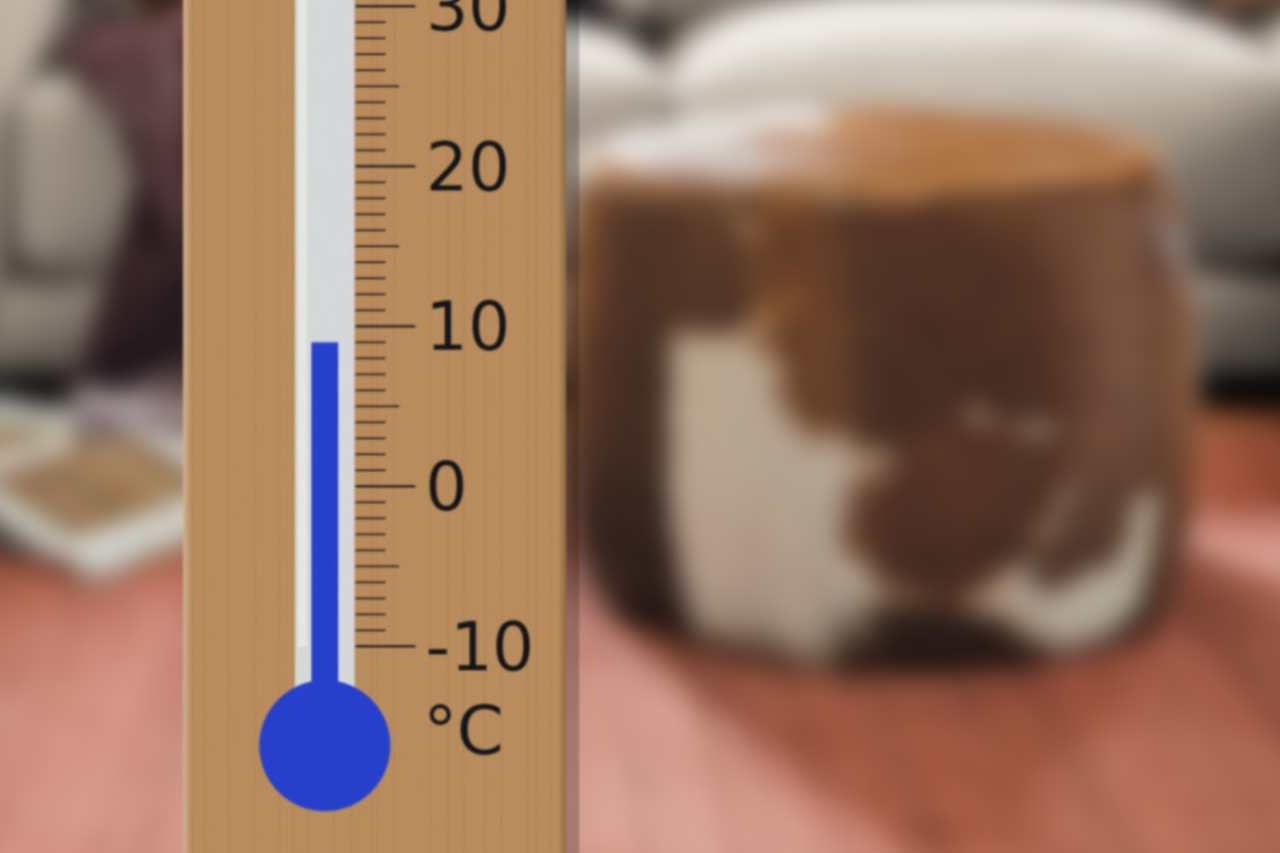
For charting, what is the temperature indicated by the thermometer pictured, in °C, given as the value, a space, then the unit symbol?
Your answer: 9 °C
